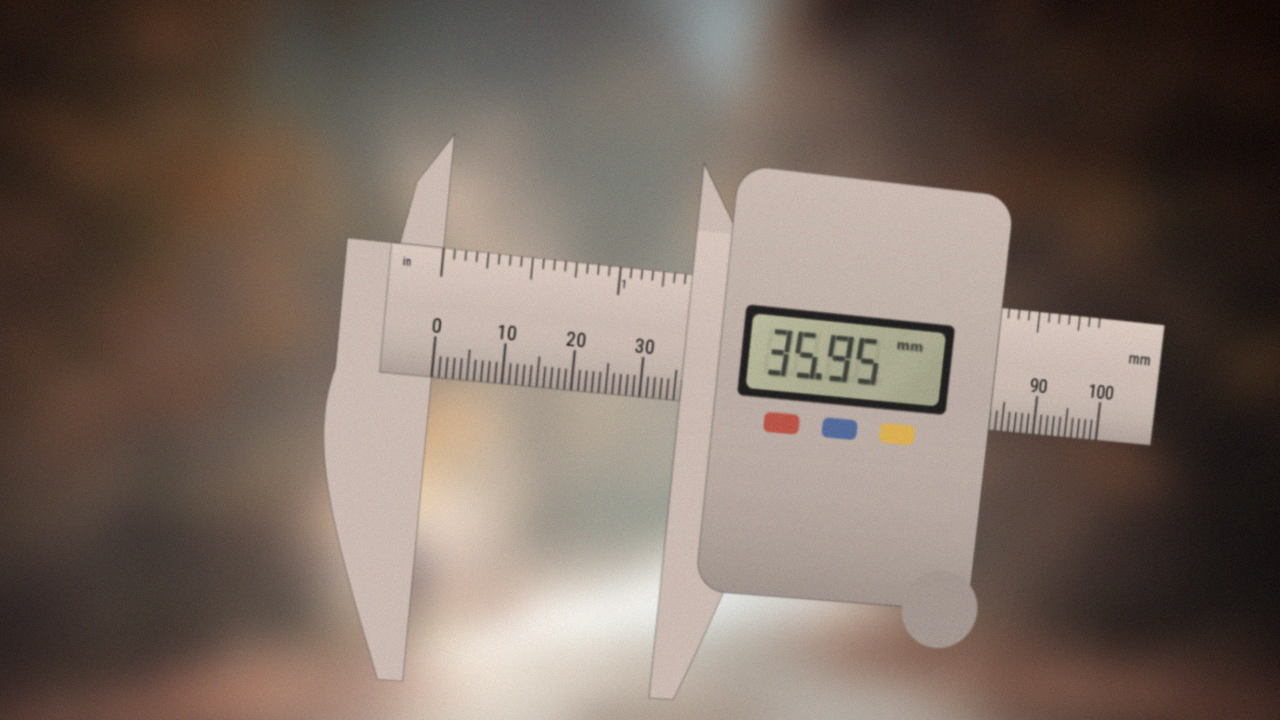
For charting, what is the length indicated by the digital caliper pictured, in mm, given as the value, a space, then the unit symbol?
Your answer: 35.95 mm
